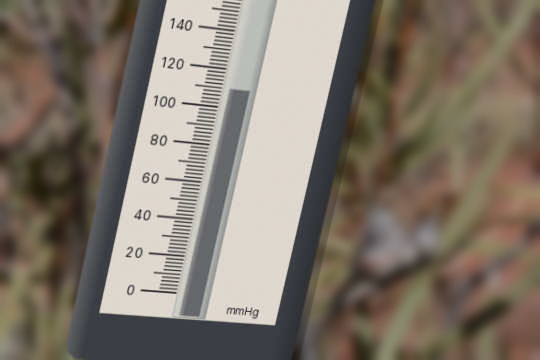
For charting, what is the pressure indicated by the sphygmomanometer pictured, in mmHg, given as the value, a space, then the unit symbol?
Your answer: 110 mmHg
